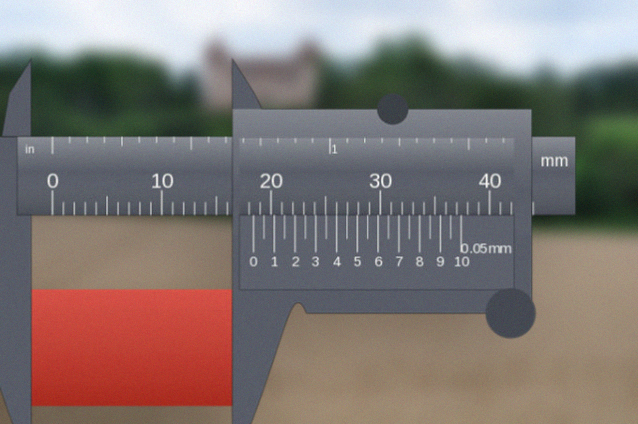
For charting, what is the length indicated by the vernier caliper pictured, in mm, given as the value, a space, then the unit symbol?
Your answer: 18.4 mm
